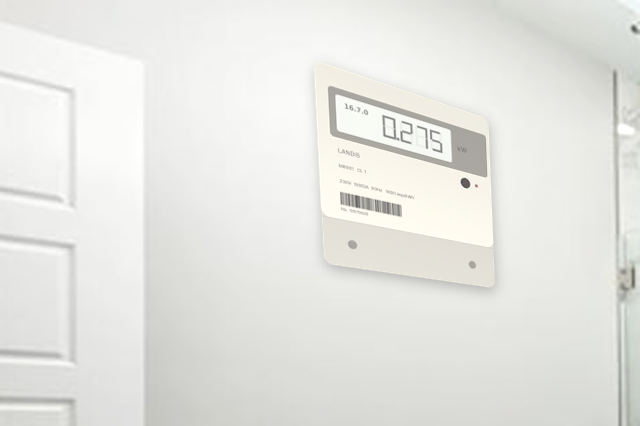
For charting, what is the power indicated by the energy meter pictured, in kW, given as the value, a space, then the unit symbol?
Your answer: 0.275 kW
